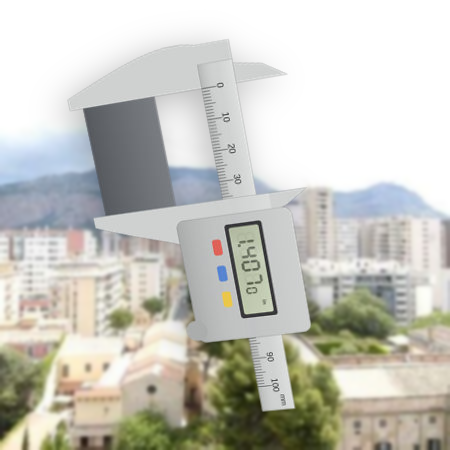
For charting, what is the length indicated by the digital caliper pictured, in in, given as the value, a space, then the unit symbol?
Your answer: 1.4070 in
